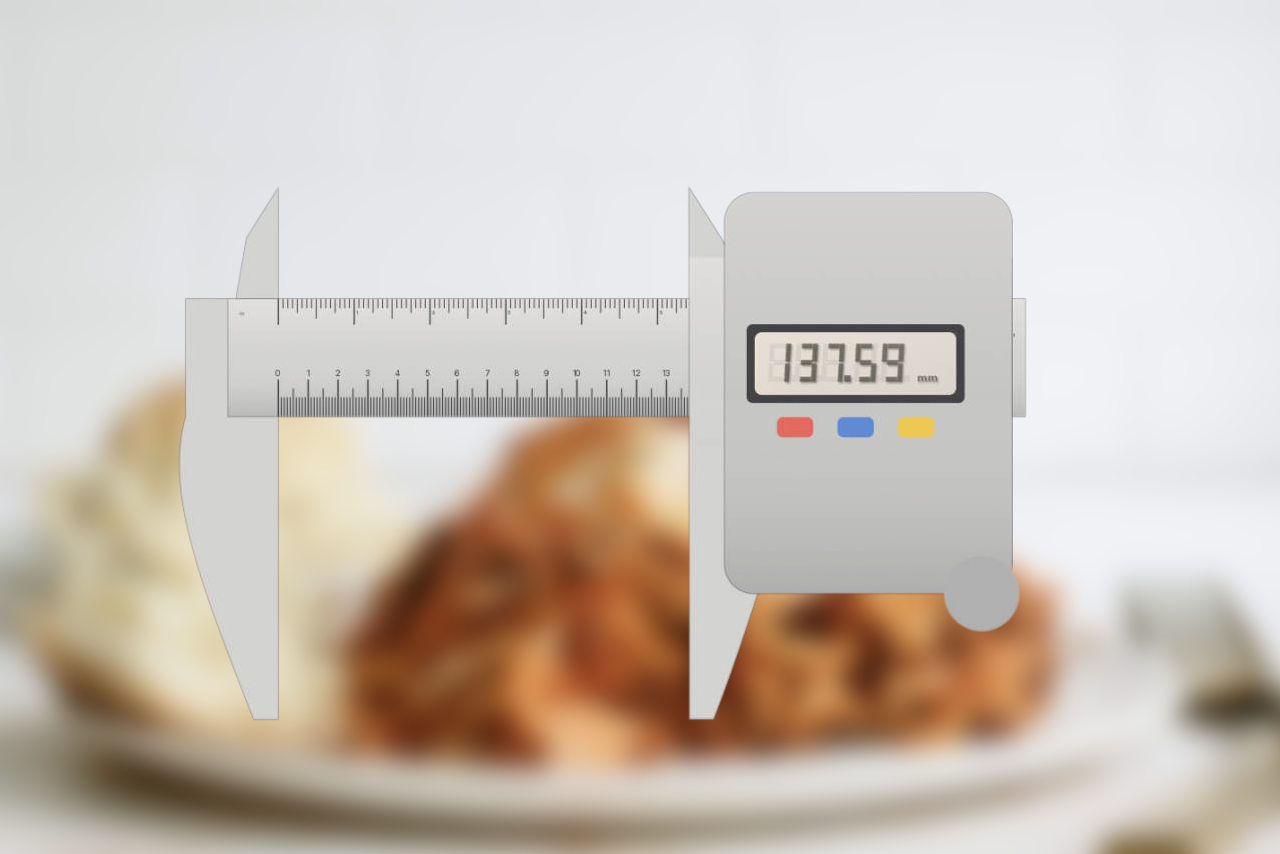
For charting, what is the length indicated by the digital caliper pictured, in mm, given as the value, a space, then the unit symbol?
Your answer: 137.59 mm
